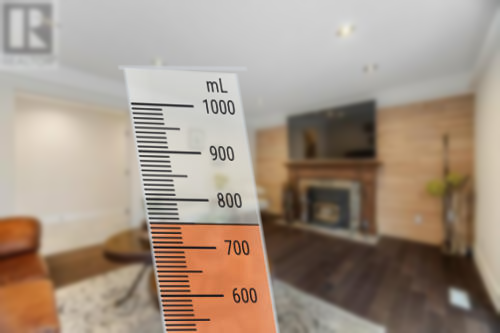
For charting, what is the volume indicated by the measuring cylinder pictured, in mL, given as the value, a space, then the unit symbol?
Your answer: 750 mL
